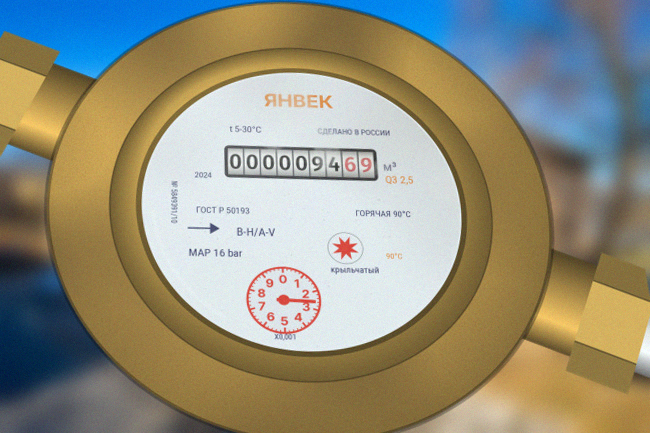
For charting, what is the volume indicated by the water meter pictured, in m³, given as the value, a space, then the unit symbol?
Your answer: 94.692 m³
